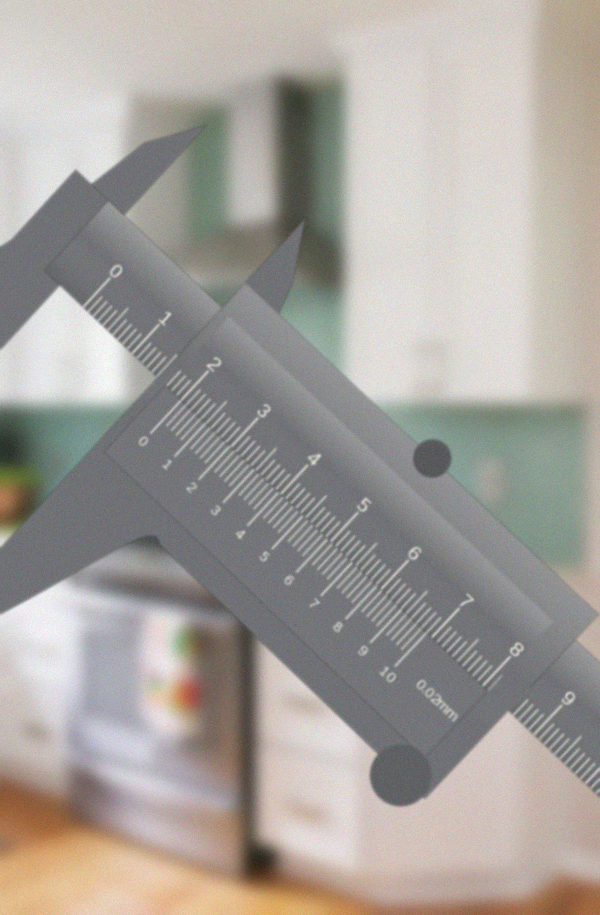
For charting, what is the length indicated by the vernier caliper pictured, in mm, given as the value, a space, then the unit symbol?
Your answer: 20.0 mm
